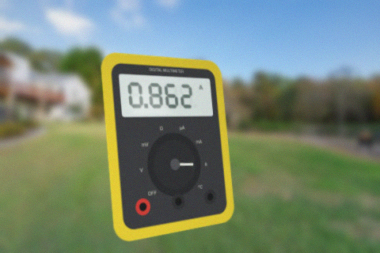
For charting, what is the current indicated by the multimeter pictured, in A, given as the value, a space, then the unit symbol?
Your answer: 0.862 A
